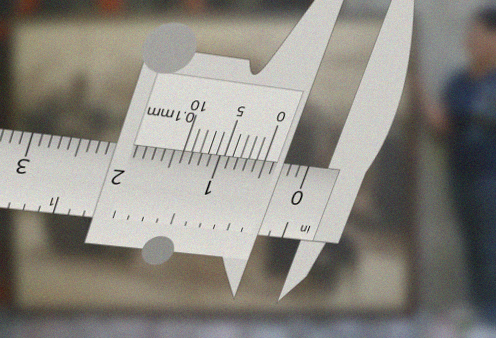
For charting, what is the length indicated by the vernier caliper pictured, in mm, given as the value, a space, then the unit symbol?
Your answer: 5.0 mm
